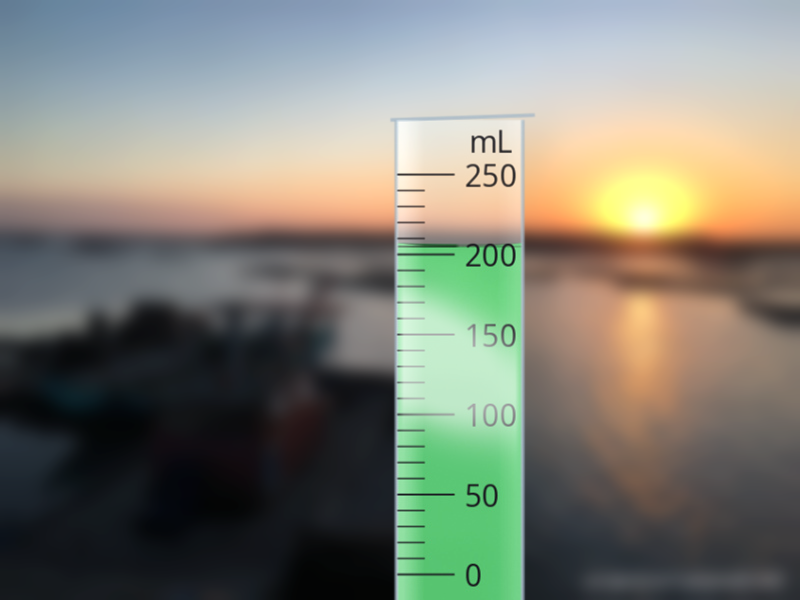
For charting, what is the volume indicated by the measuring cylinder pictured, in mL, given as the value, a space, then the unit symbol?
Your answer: 205 mL
